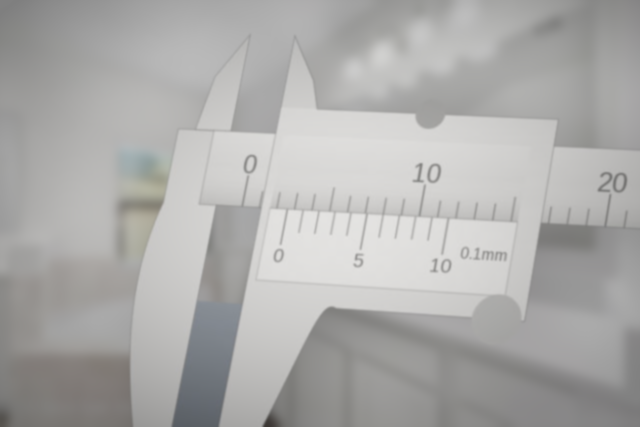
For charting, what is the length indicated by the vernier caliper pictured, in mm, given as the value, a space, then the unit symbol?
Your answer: 2.6 mm
